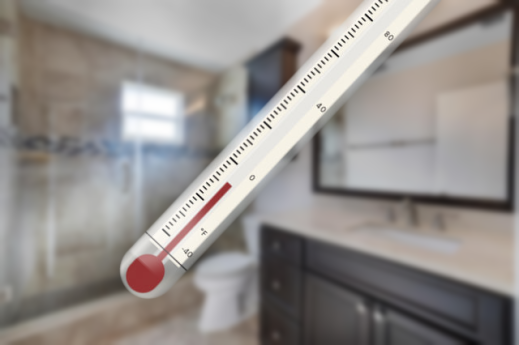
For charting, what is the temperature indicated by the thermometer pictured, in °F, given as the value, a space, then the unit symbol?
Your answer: -8 °F
